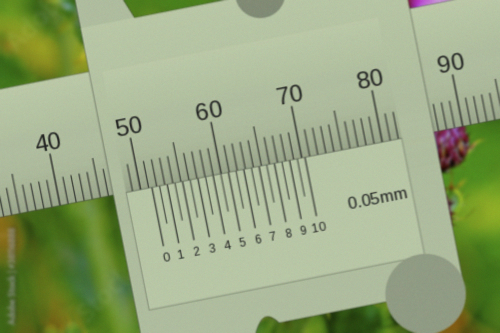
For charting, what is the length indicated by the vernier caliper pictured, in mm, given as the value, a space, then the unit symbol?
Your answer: 51.4 mm
